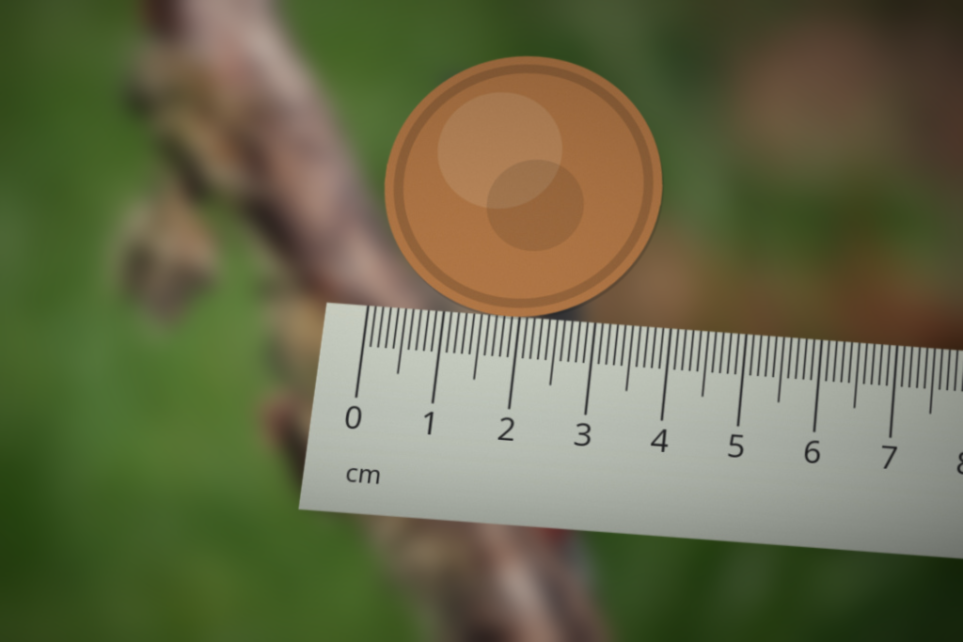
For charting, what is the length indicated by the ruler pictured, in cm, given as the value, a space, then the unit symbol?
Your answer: 3.7 cm
